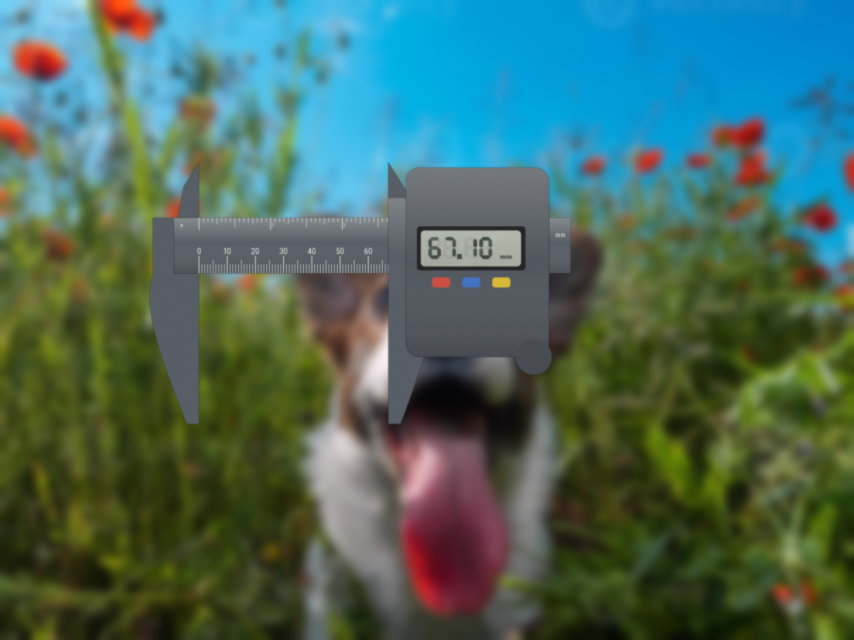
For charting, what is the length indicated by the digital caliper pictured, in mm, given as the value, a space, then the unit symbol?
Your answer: 67.10 mm
